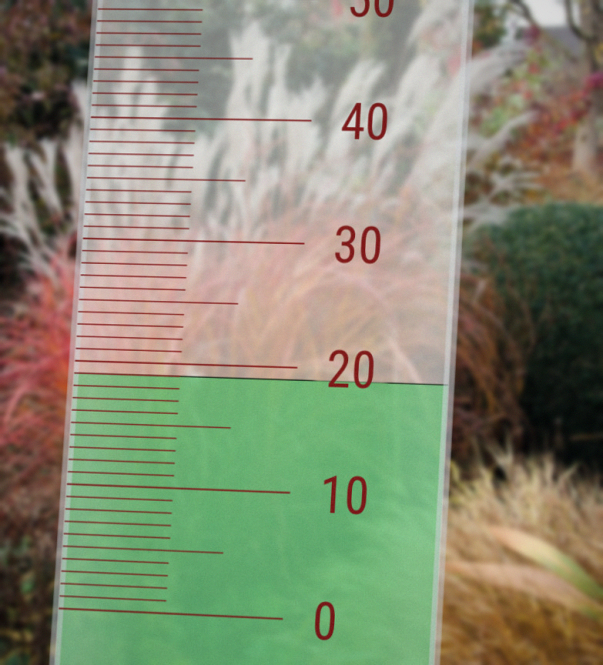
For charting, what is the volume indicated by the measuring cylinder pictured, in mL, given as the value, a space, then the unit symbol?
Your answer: 19 mL
